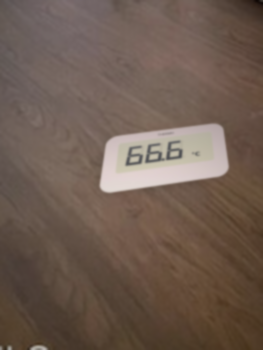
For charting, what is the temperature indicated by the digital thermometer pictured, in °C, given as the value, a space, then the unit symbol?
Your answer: 66.6 °C
